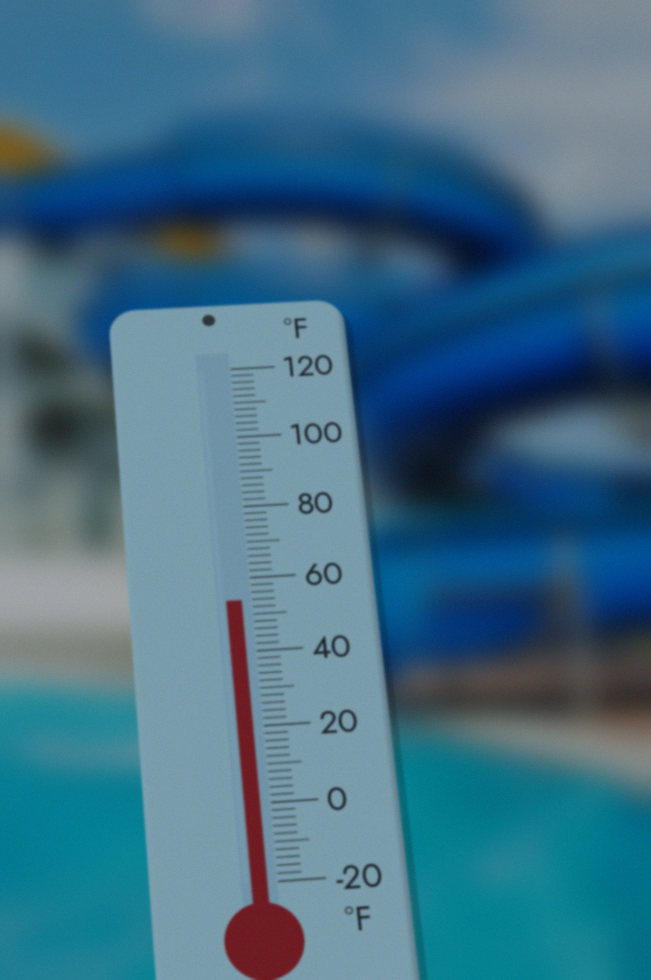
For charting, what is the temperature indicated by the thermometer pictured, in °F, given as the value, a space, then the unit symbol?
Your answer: 54 °F
